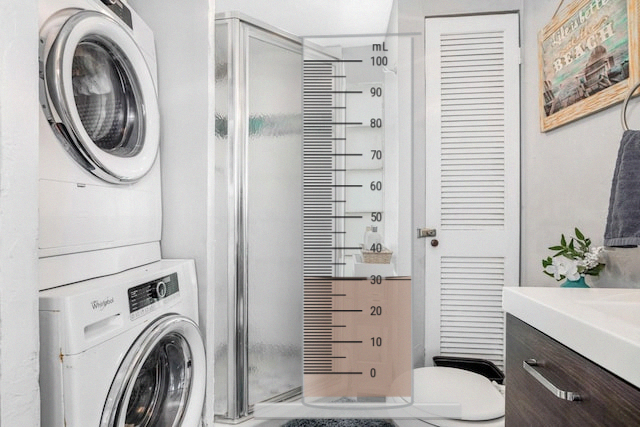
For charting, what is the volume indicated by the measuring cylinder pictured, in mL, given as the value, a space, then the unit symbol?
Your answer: 30 mL
